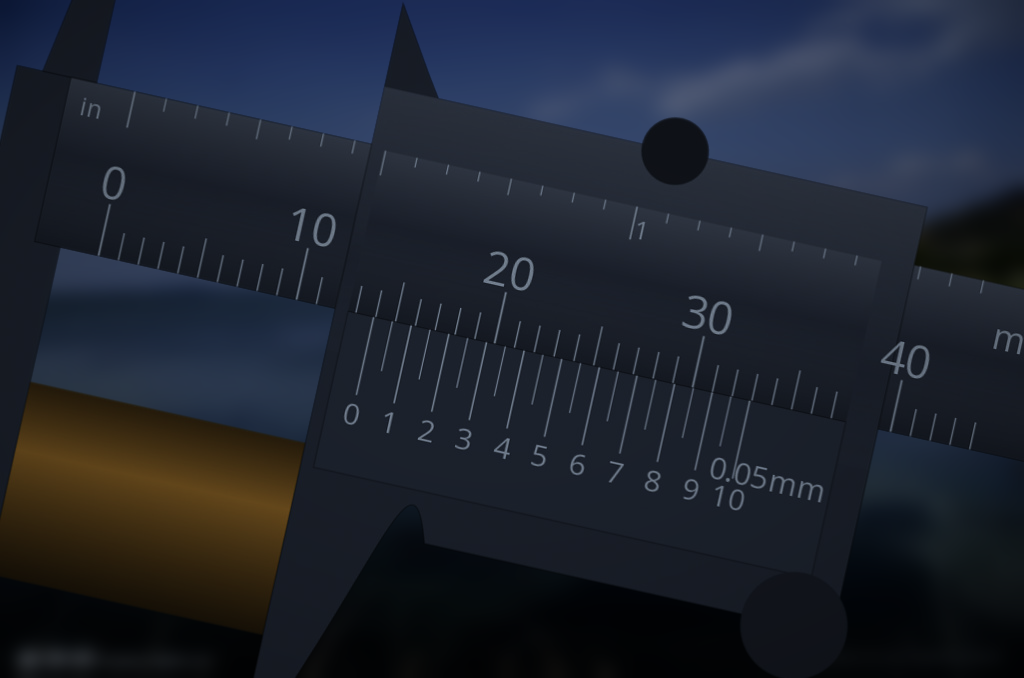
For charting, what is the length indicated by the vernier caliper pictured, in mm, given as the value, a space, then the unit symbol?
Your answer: 13.9 mm
